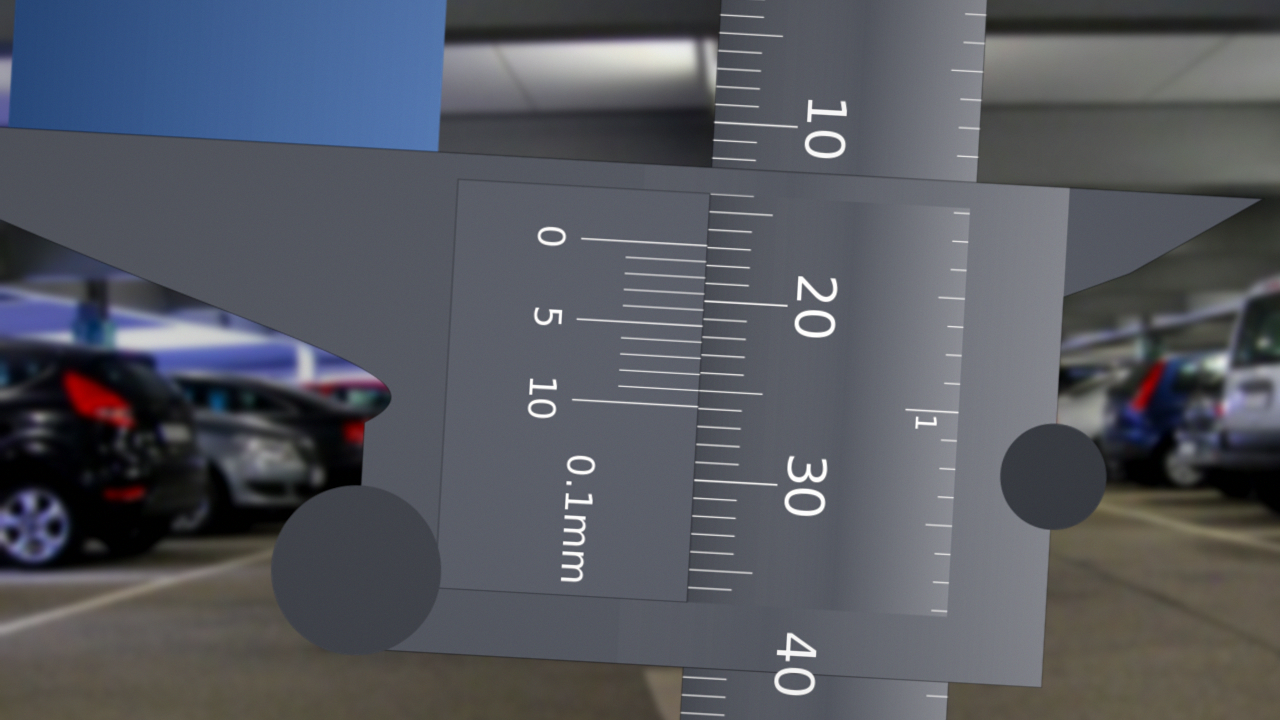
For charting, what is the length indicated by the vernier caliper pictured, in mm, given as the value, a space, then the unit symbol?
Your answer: 16.9 mm
